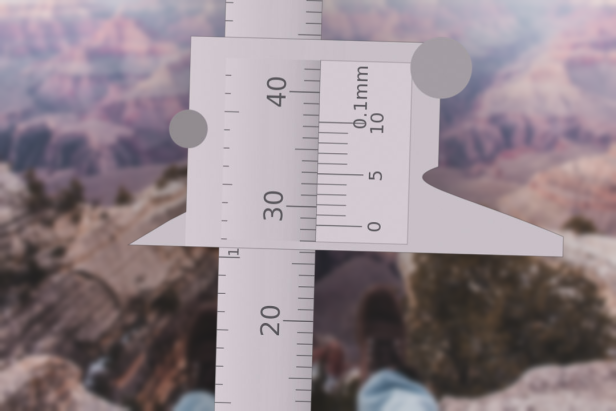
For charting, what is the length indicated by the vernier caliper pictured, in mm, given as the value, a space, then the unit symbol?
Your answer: 28.4 mm
